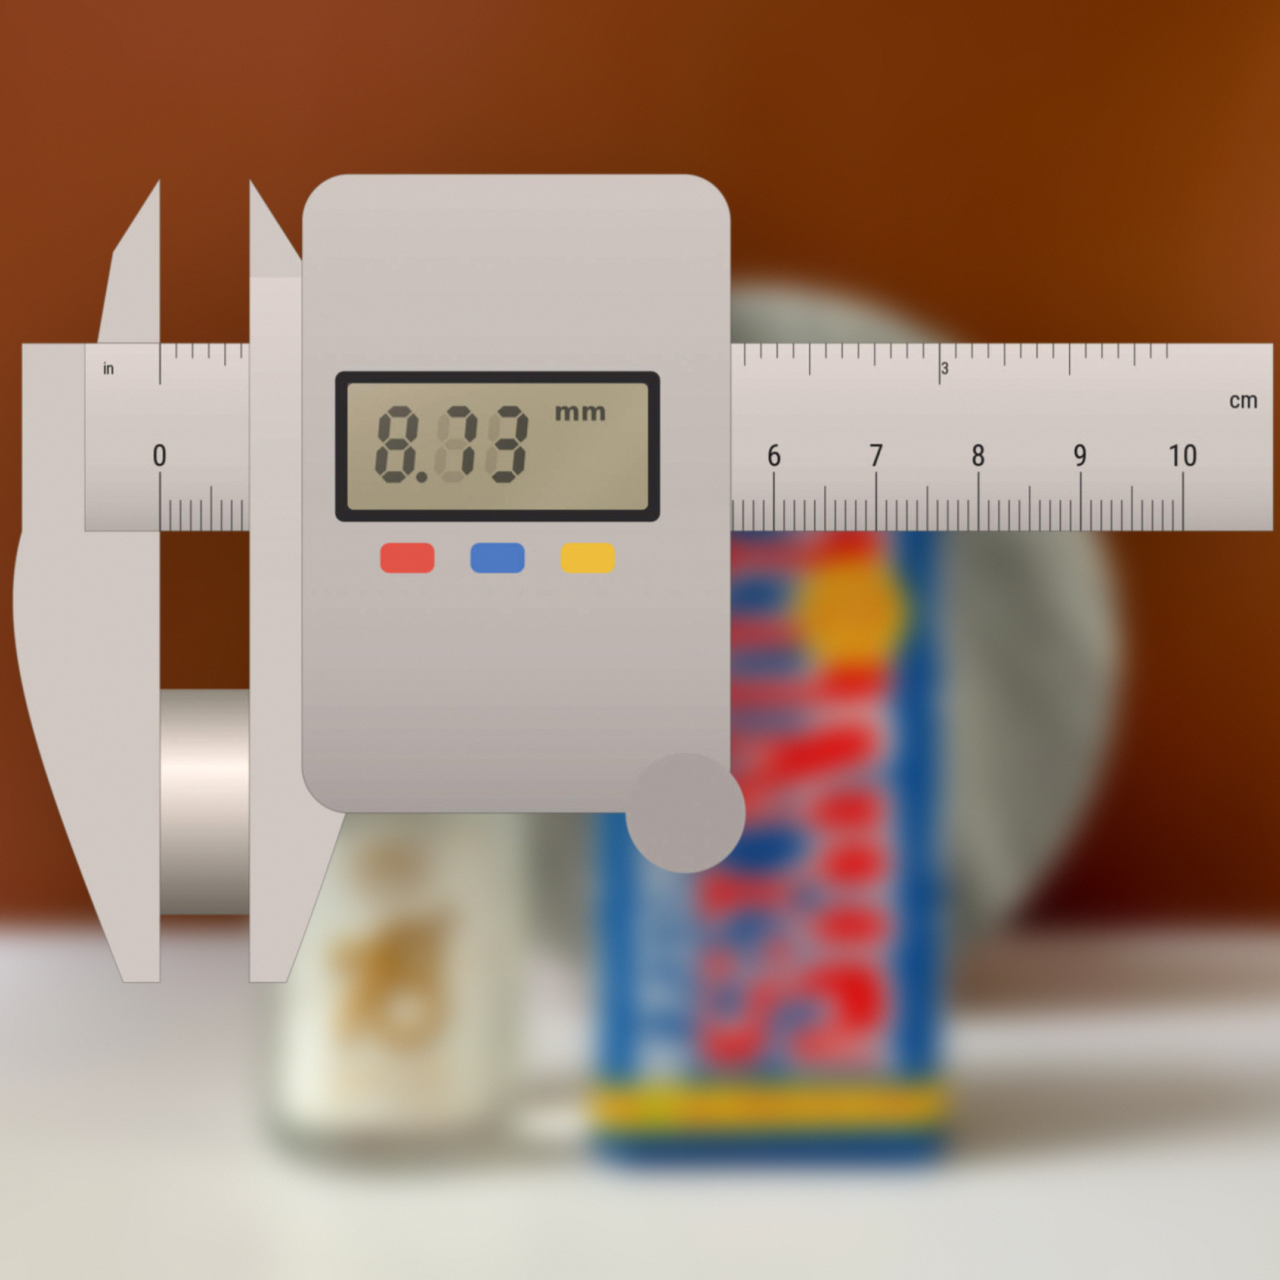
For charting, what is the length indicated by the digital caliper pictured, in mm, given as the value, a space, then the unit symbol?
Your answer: 8.73 mm
